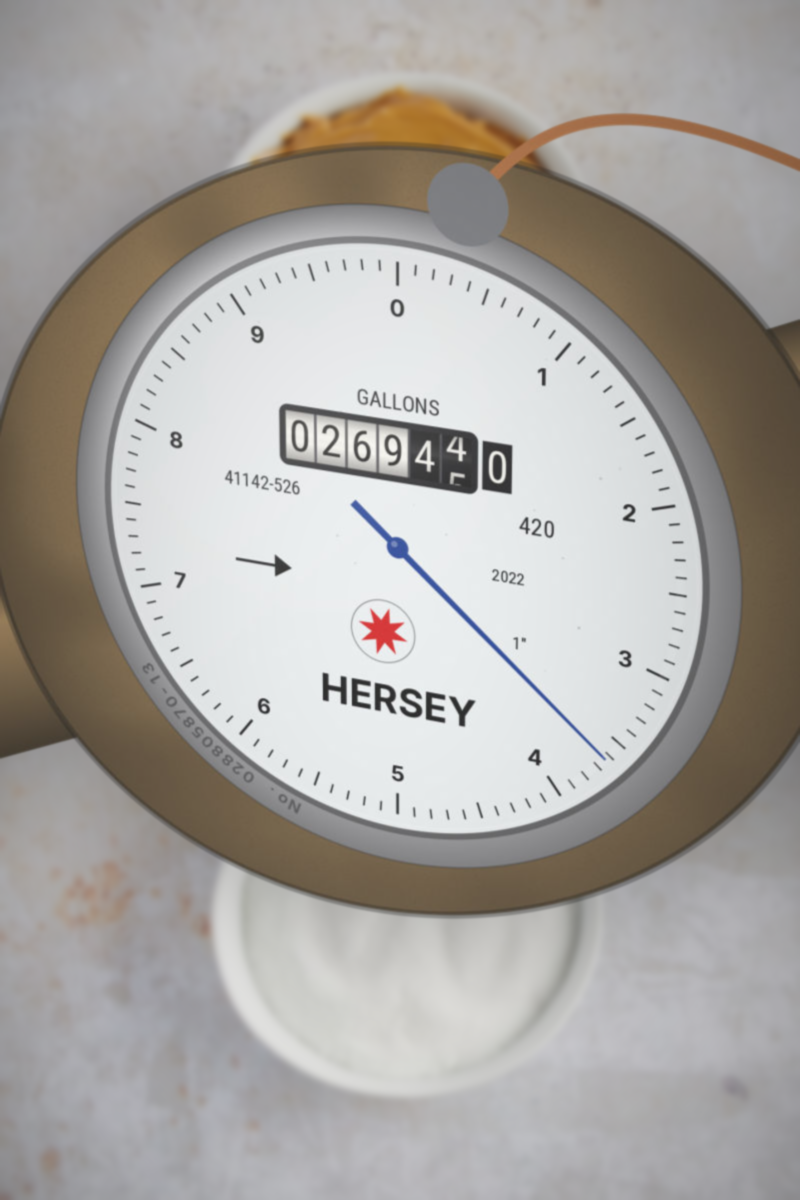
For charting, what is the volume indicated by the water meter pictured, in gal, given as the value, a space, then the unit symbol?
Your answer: 269443.6 gal
